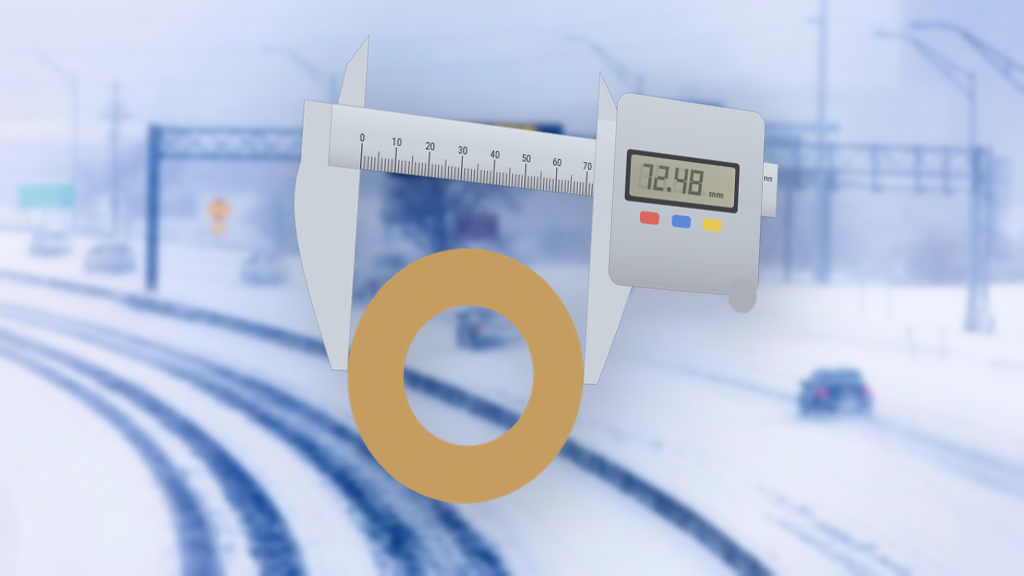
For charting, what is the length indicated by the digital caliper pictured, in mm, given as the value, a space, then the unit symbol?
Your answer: 72.48 mm
